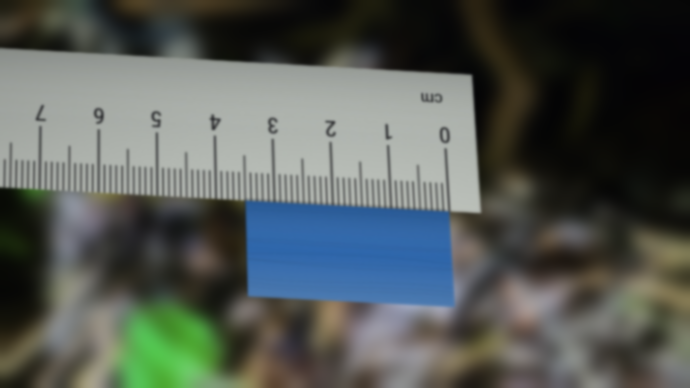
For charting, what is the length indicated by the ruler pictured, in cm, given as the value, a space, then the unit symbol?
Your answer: 3.5 cm
